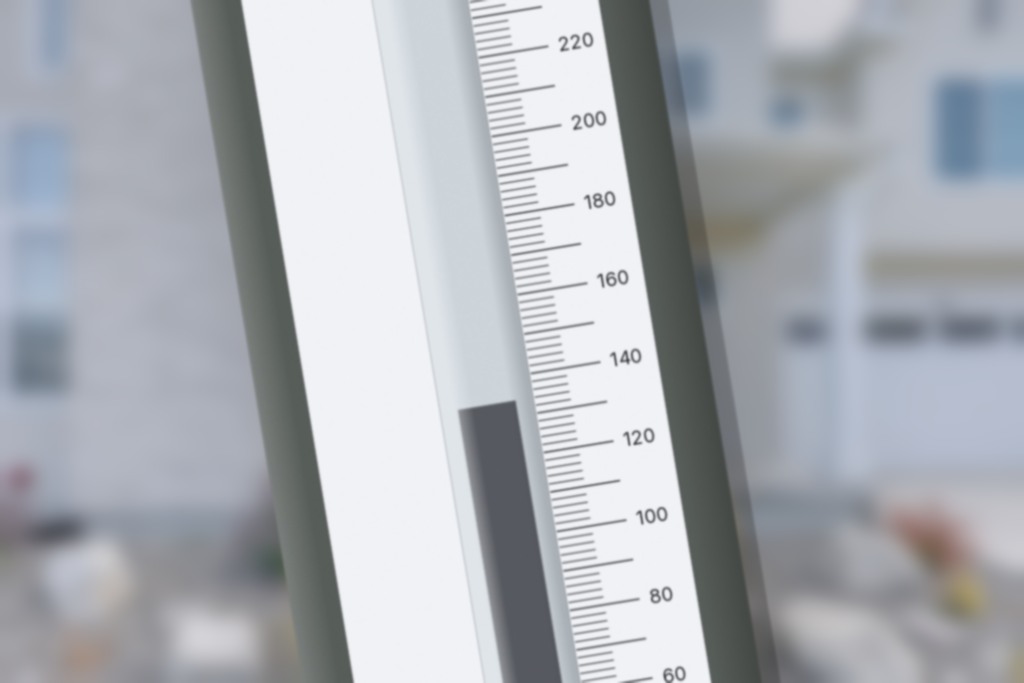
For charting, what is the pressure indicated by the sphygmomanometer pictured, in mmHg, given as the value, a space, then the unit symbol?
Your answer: 134 mmHg
